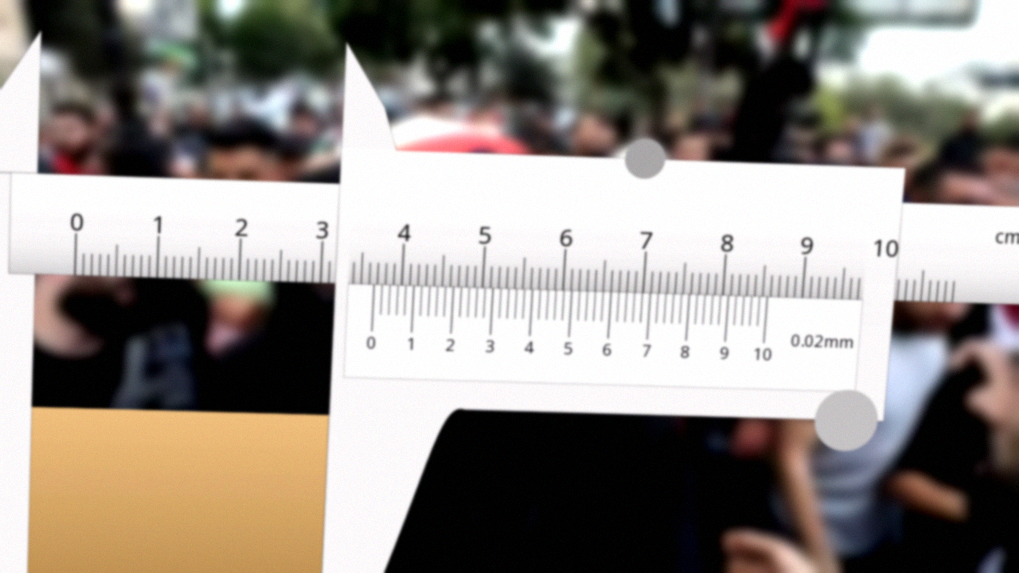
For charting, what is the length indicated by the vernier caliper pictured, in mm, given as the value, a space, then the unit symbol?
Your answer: 36.6 mm
